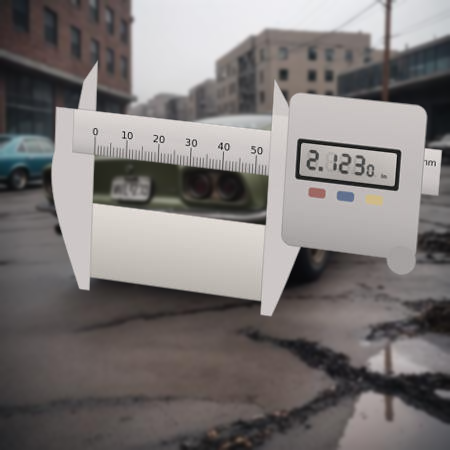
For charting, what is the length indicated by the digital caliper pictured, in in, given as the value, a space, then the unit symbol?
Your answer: 2.1230 in
